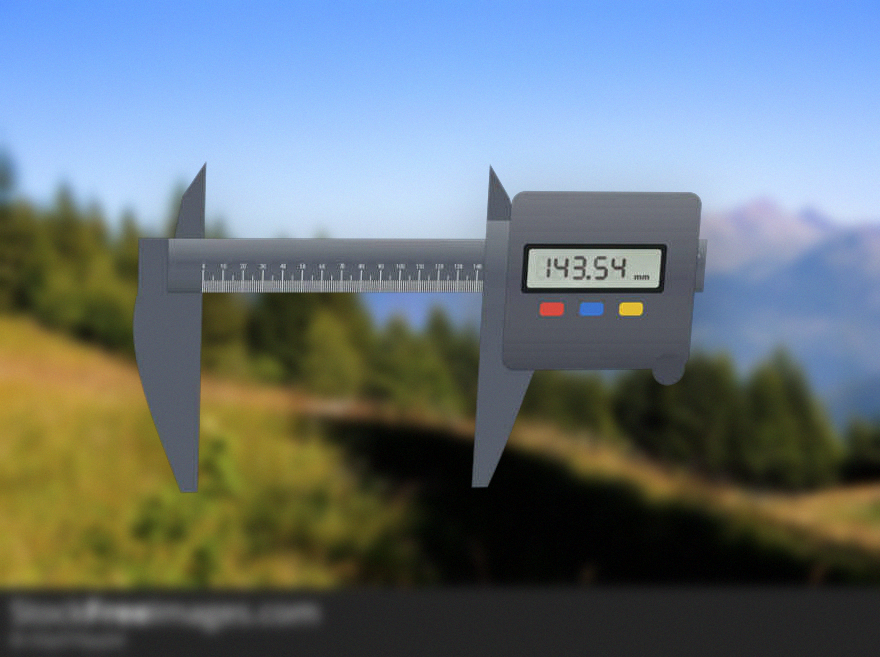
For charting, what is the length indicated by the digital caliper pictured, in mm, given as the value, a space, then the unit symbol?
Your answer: 143.54 mm
